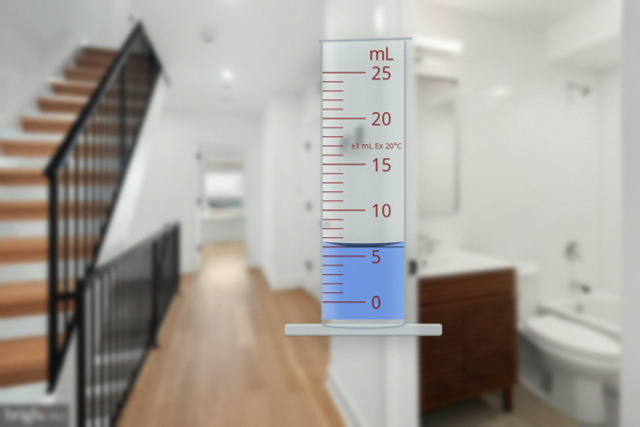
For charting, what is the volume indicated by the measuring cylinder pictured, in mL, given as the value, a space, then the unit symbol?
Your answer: 6 mL
